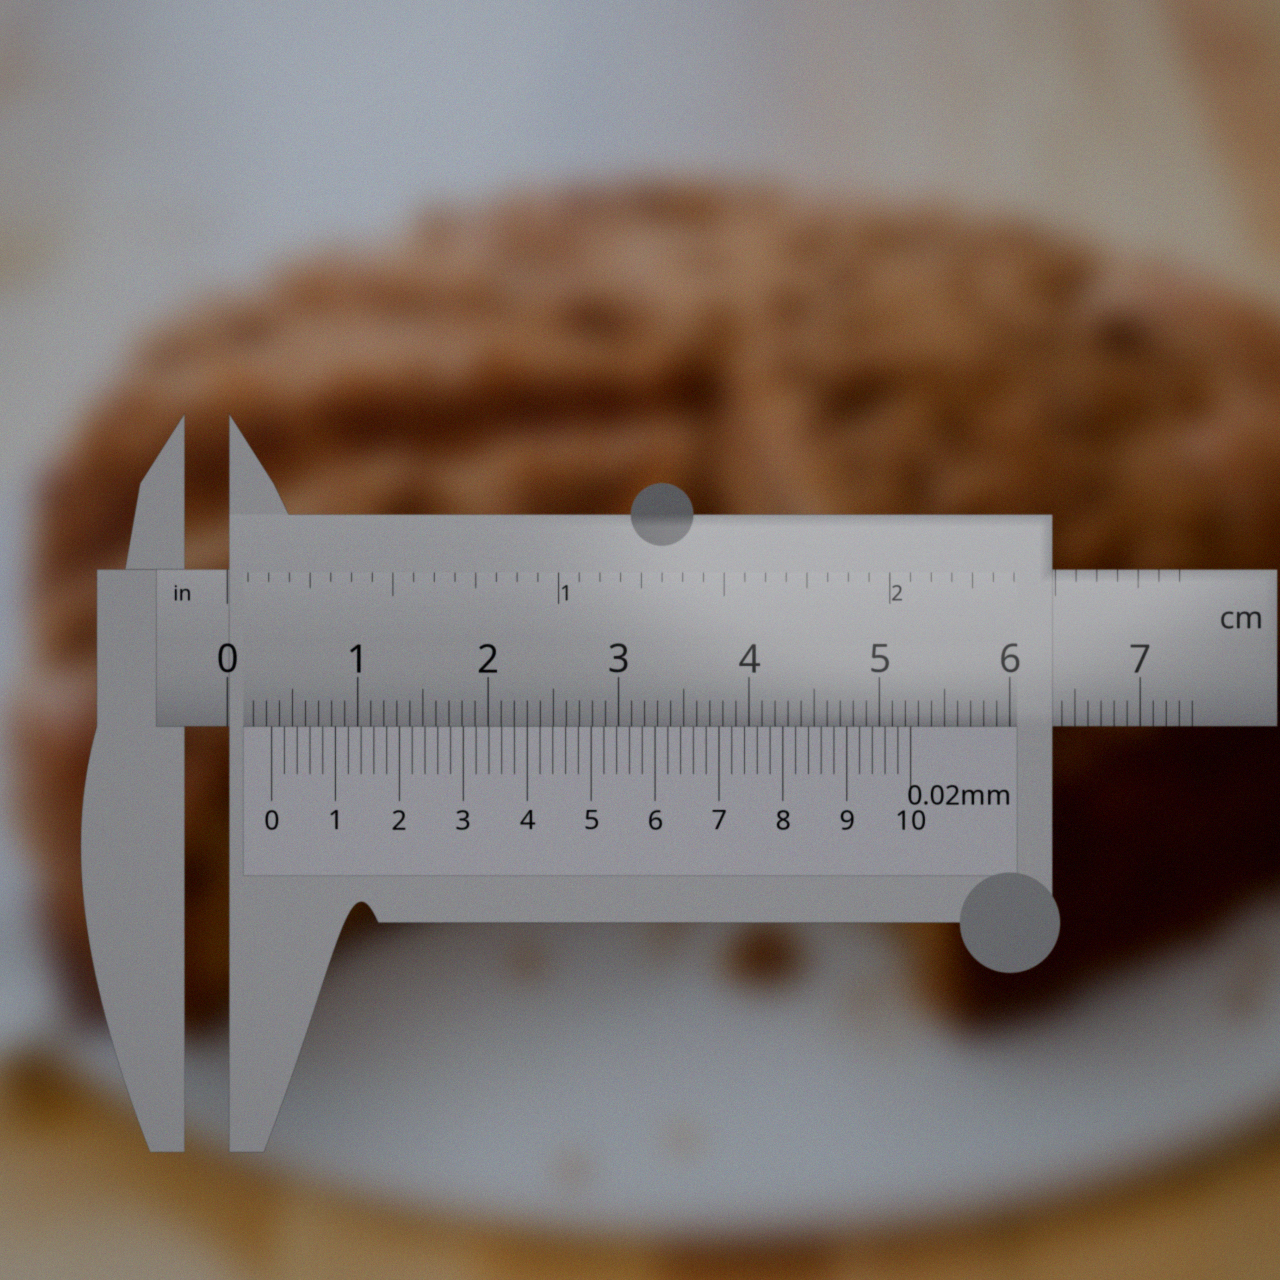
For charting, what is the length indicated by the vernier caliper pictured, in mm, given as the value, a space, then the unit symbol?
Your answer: 3.4 mm
